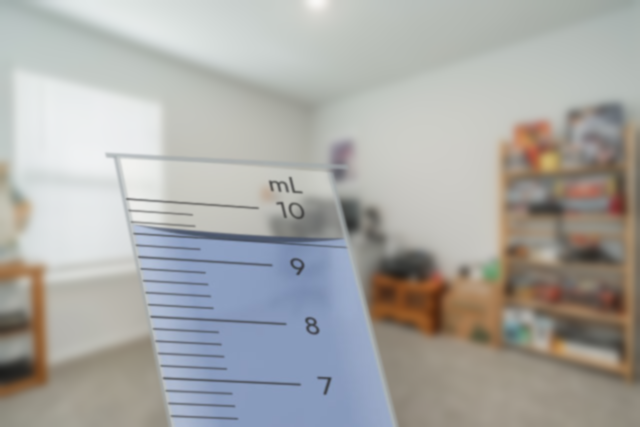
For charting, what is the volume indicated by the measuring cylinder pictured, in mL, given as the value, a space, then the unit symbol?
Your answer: 9.4 mL
